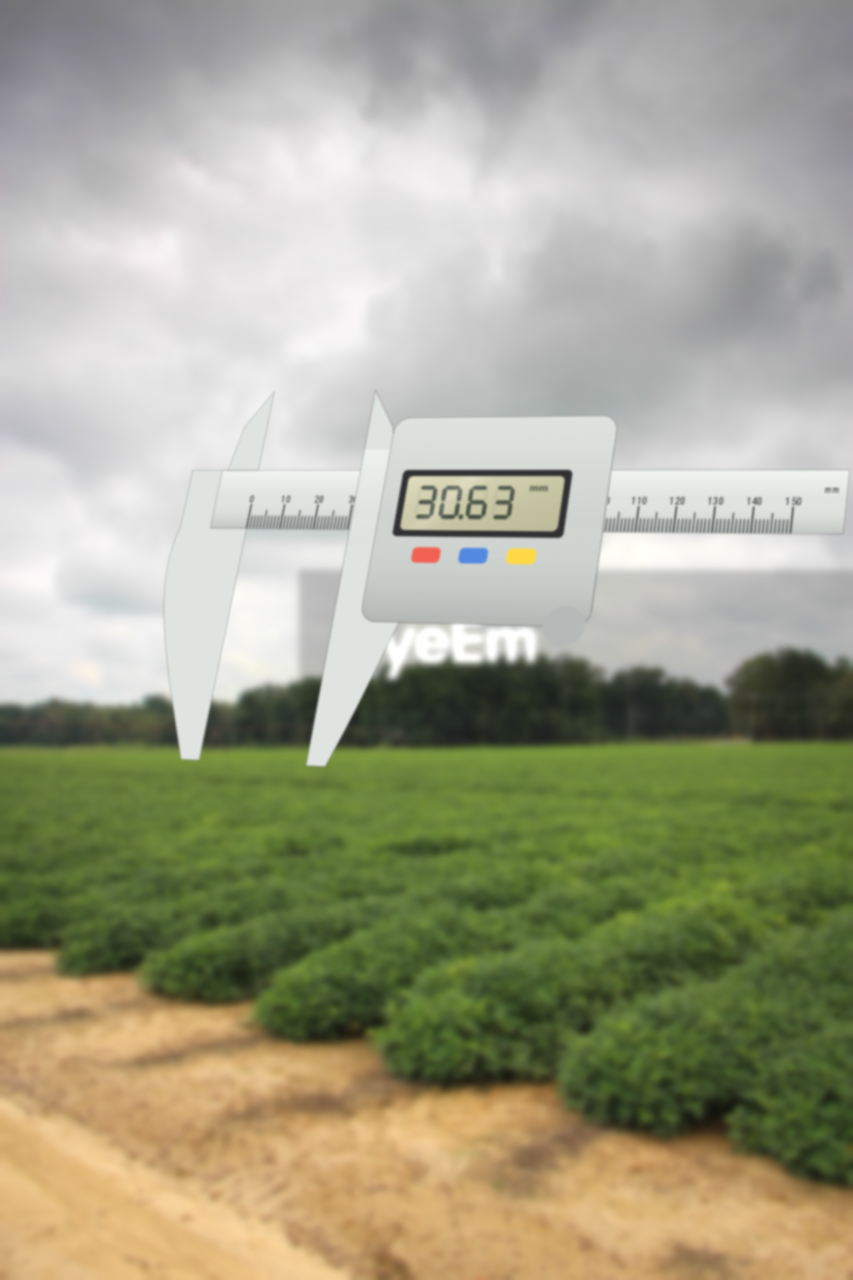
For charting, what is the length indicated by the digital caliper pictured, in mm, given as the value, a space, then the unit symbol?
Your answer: 30.63 mm
